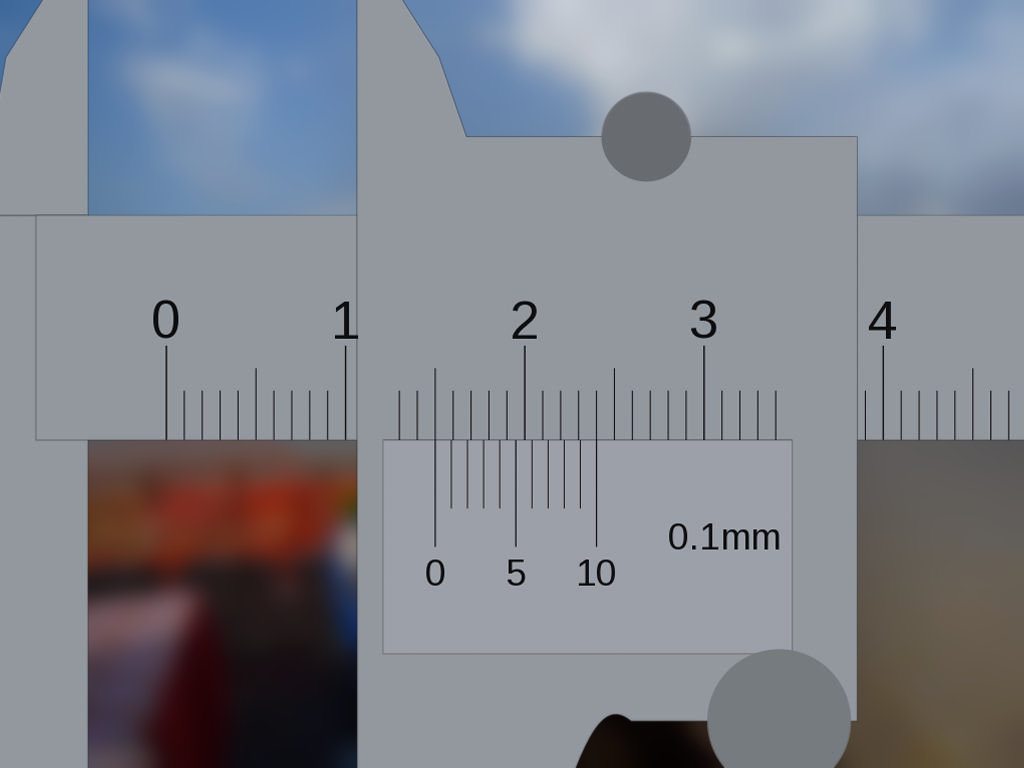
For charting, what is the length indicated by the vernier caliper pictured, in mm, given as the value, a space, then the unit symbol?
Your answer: 15.0 mm
